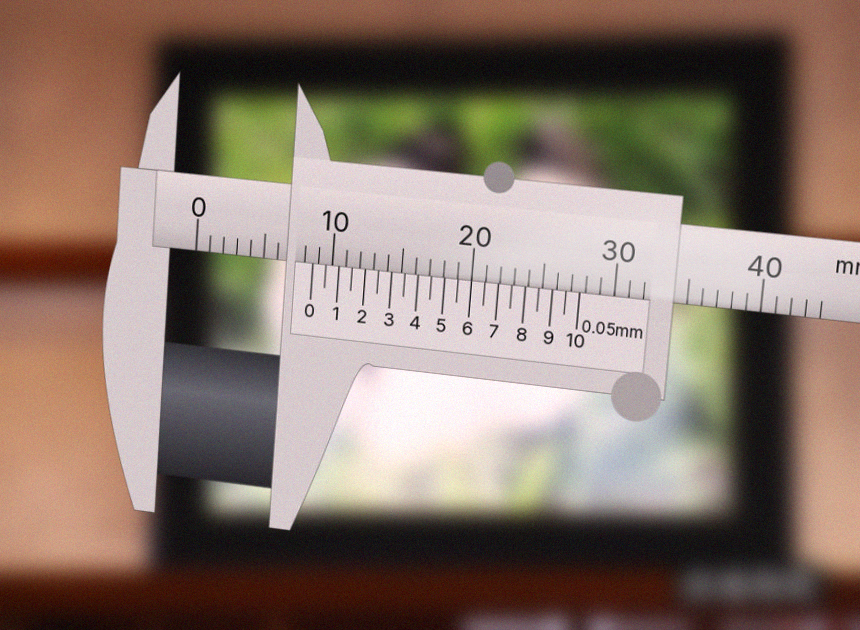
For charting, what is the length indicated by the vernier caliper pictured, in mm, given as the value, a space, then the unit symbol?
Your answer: 8.6 mm
